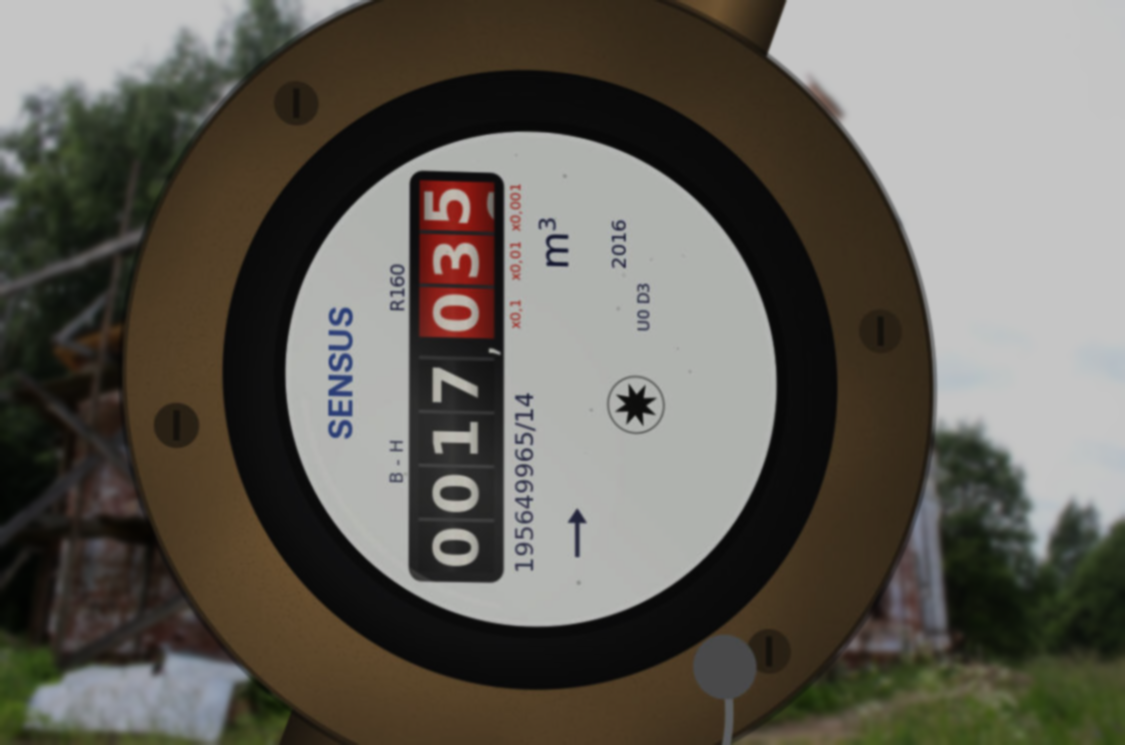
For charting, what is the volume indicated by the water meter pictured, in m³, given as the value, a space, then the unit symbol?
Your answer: 17.035 m³
